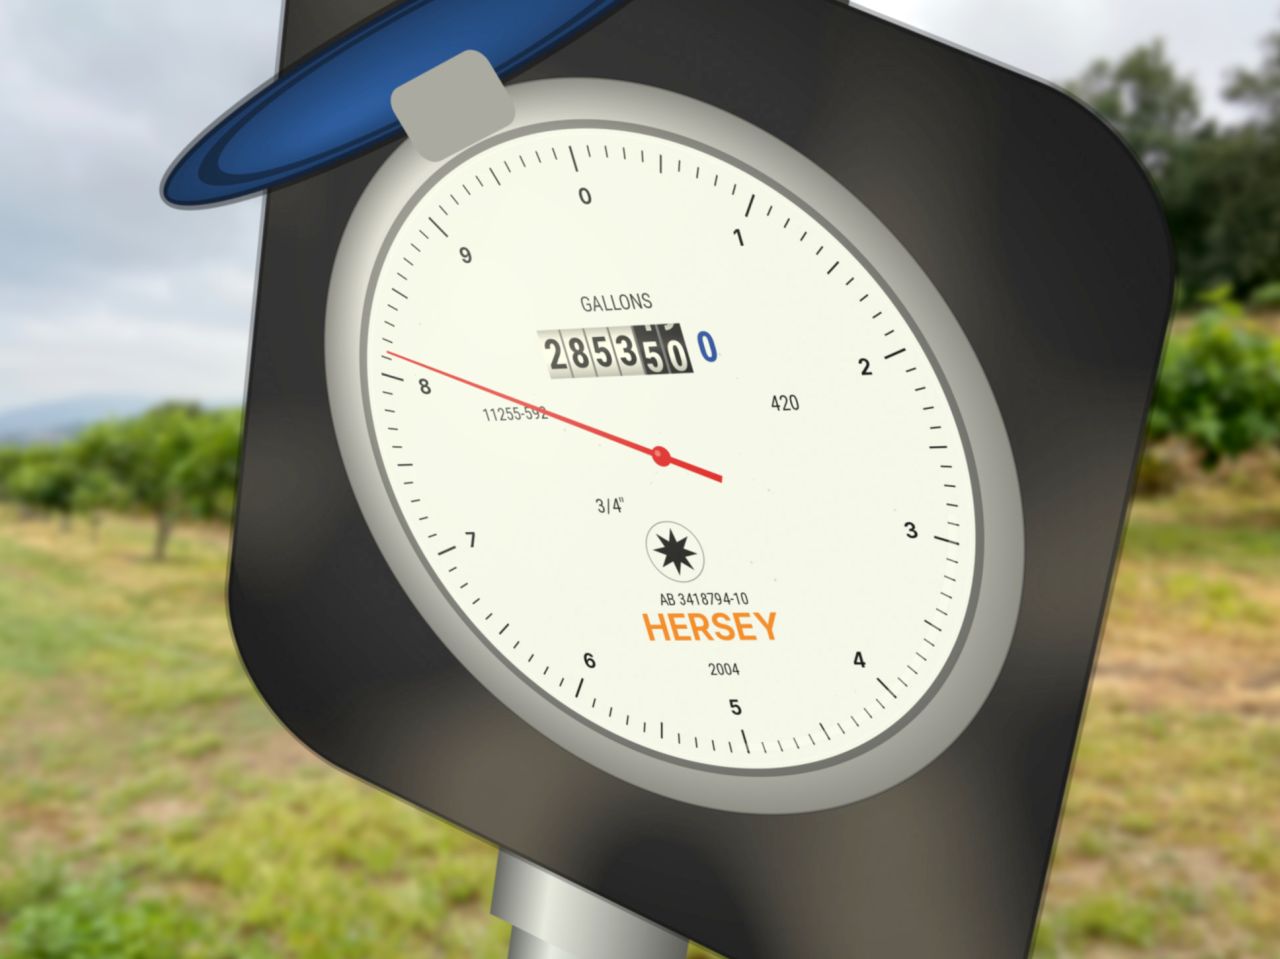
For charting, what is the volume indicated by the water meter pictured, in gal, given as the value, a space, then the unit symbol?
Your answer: 2853498.1 gal
